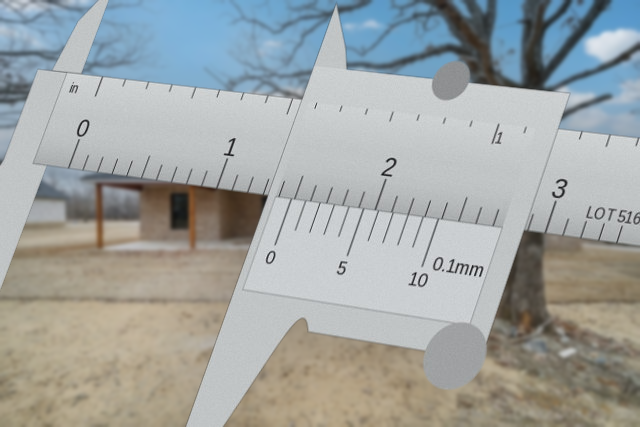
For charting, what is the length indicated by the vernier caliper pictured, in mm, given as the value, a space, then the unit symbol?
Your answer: 14.8 mm
